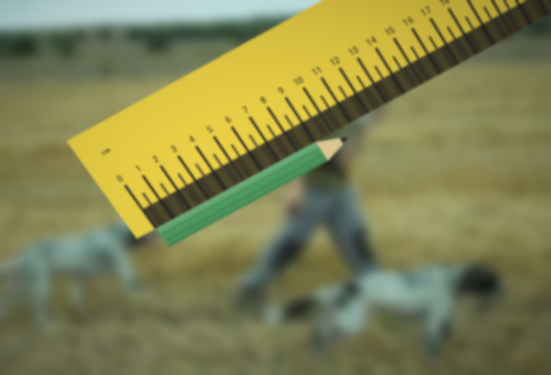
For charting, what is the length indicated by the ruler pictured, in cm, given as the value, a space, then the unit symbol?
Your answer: 10.5 cm
